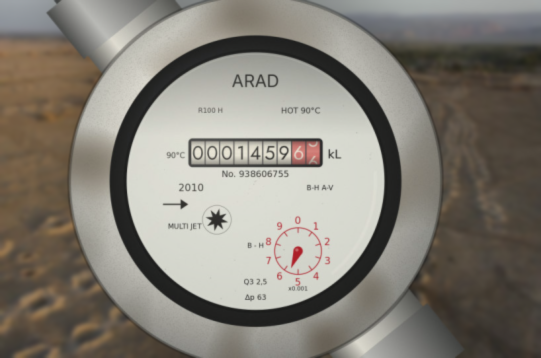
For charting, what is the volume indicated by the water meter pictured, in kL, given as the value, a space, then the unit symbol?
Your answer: 1459.655 kL
